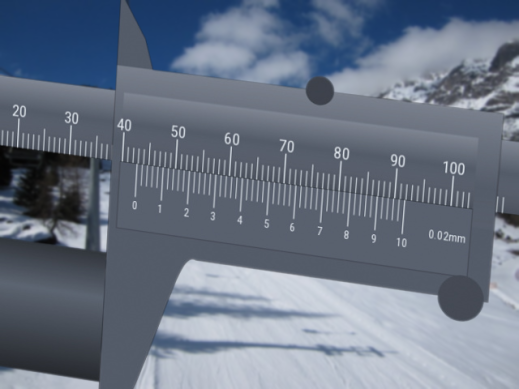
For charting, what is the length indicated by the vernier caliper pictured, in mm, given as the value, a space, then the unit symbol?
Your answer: 42.8 mm
